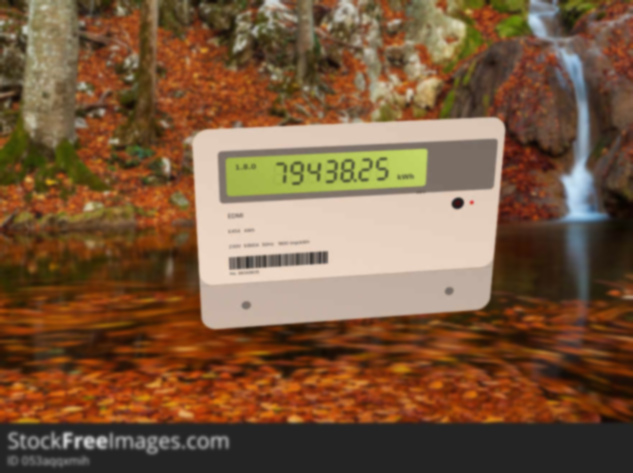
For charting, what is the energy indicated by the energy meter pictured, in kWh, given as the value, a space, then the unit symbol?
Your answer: 79438.25 kWh
